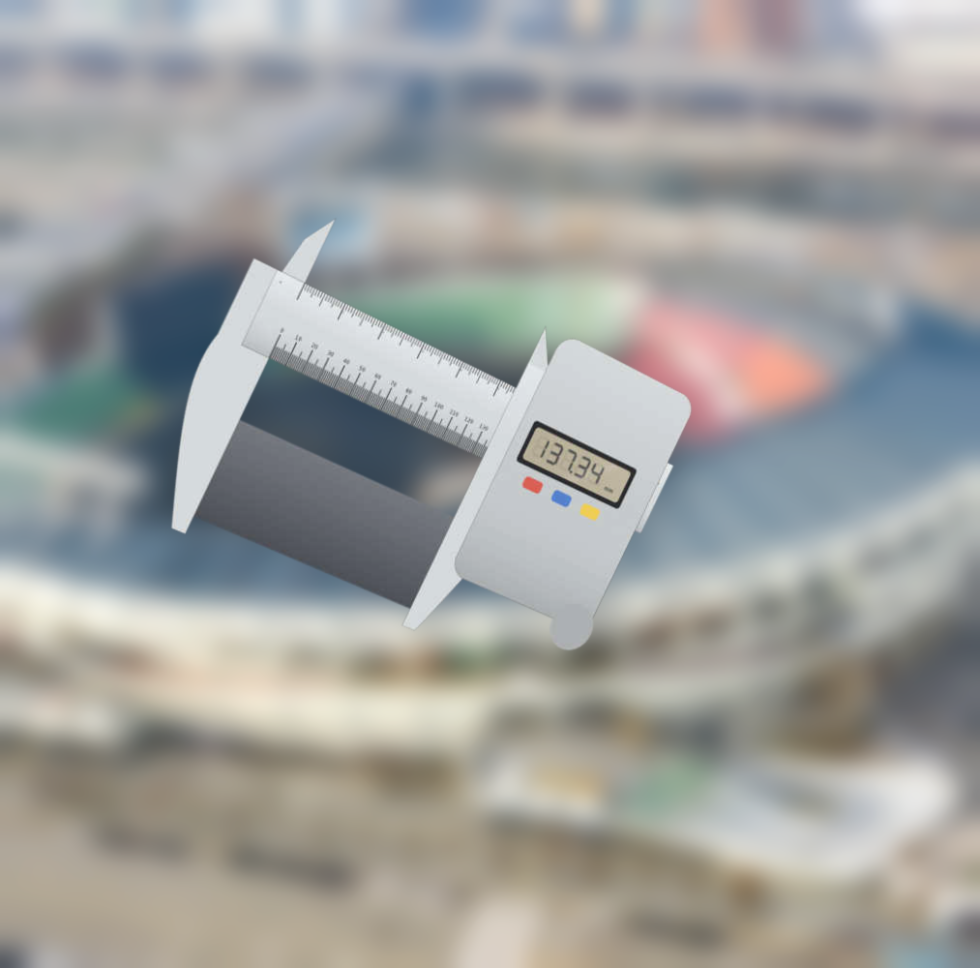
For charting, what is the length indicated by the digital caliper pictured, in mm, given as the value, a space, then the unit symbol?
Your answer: 137.34 mm
